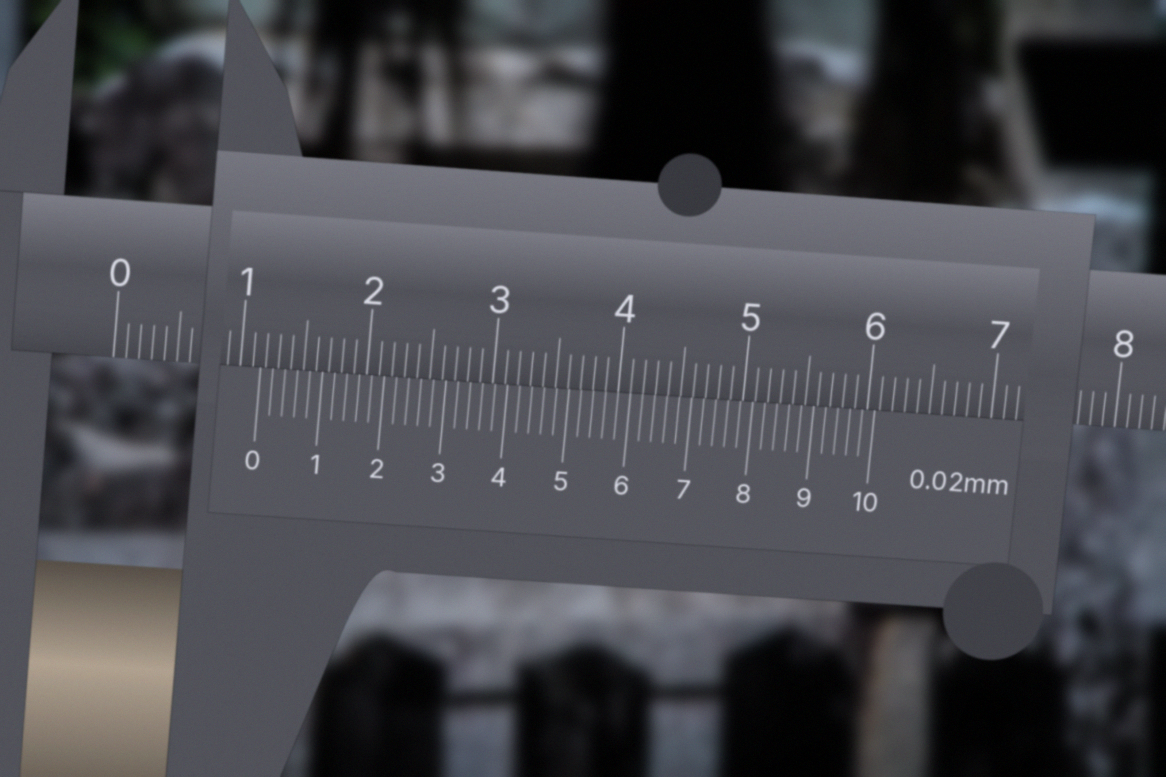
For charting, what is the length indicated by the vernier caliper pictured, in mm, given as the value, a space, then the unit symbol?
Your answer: 11.6 mm
